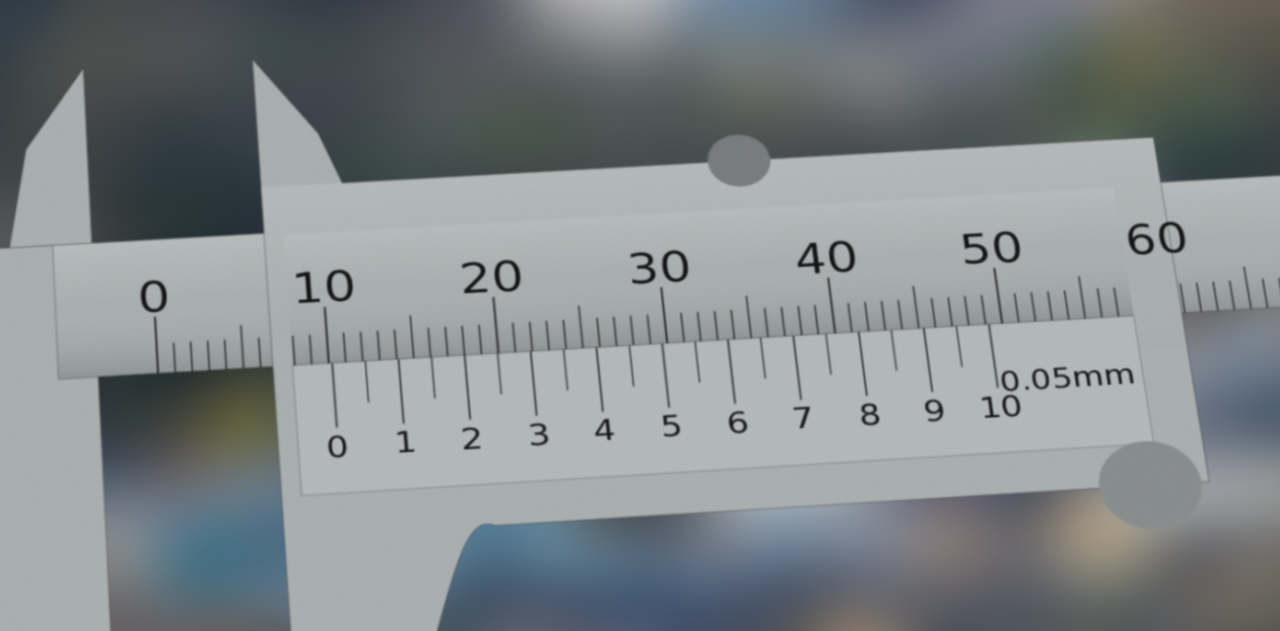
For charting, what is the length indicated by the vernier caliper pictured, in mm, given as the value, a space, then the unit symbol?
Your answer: 10.2 mm
